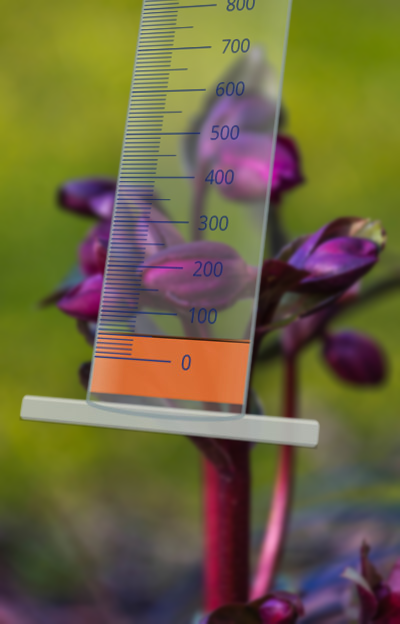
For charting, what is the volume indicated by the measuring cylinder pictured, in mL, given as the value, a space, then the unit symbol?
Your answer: 50 mL
